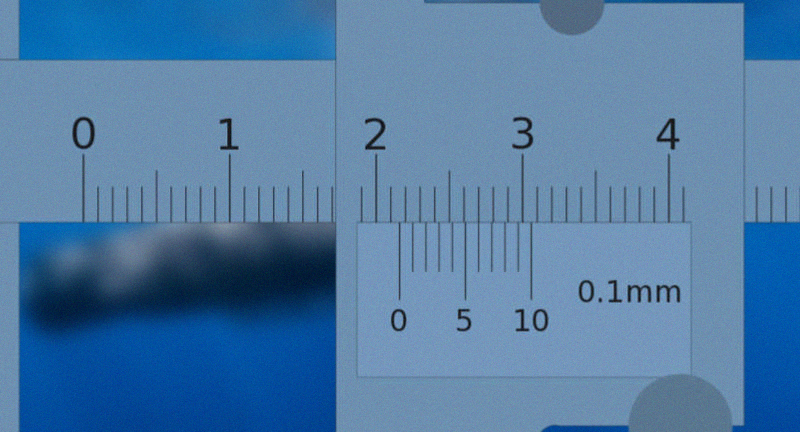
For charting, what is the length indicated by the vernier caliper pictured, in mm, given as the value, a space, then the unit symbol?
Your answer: 21.6 mm
